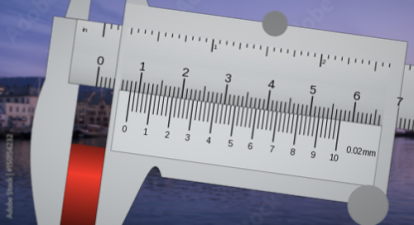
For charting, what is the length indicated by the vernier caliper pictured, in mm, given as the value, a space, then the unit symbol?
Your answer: 8.0 mm
